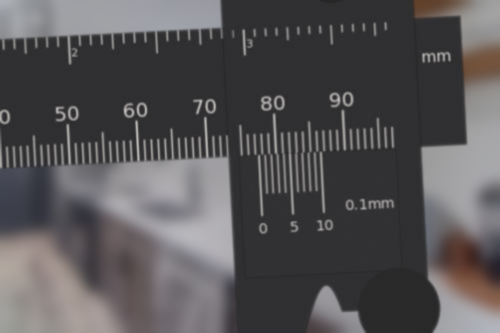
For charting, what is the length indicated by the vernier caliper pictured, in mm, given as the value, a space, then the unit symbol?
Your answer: 77.5 mm
